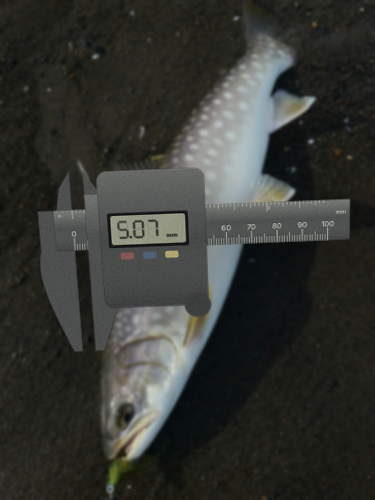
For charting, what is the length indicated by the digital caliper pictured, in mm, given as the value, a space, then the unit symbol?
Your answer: 5.07 mm
